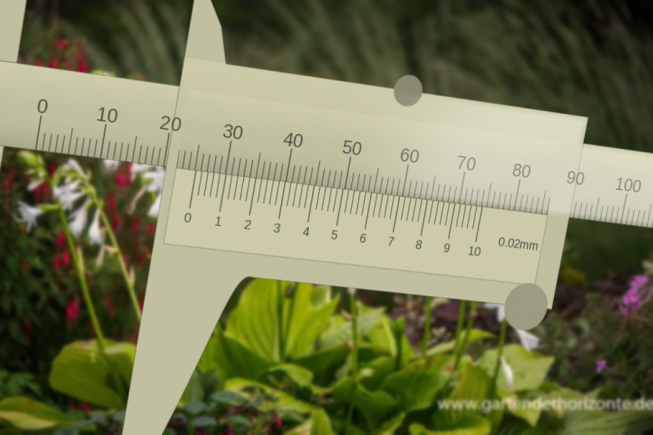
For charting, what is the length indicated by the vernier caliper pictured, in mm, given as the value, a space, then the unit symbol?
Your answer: 25.2 mm
